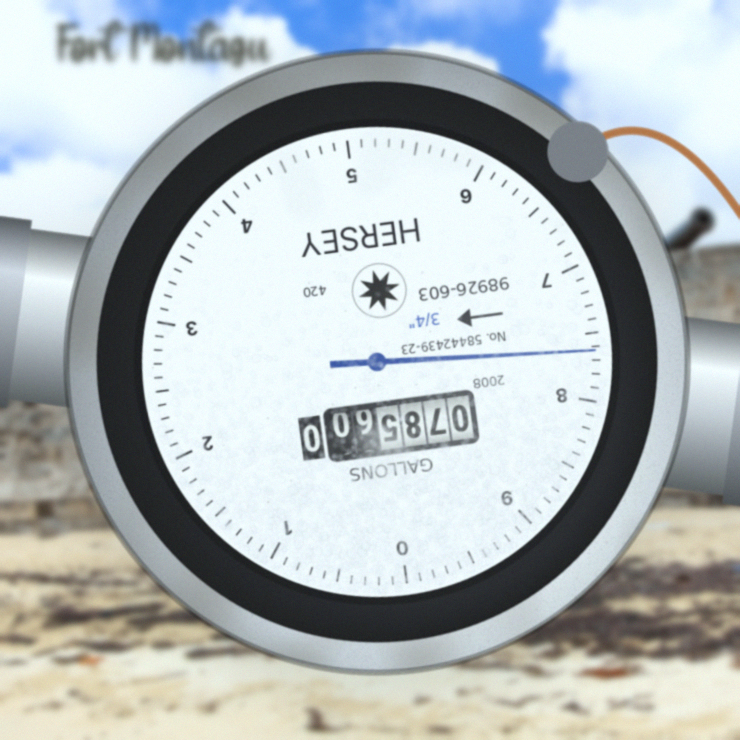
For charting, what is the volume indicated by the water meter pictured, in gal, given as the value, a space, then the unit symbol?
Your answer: 785597.6 gal
